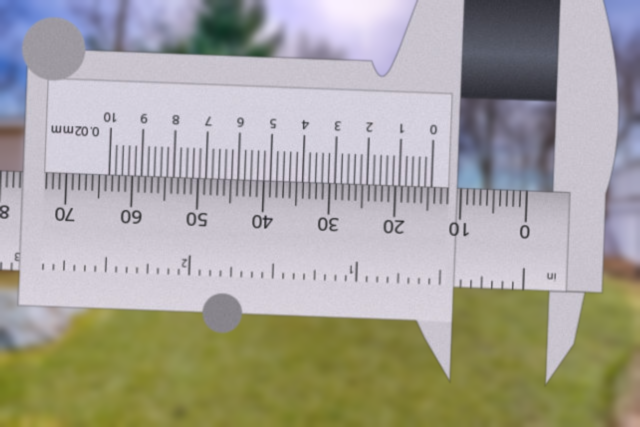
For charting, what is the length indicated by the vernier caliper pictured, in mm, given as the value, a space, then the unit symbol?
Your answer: 14.5 mm
